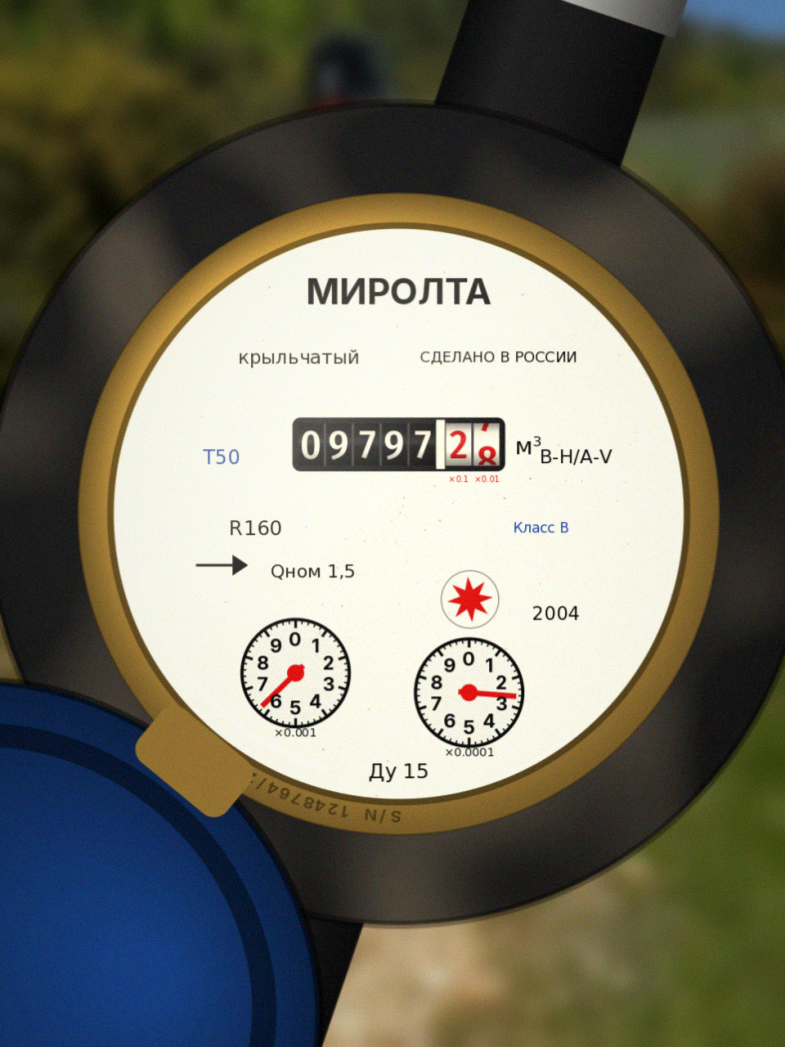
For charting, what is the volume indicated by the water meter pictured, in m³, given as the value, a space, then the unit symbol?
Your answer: 9797.2762 m³
